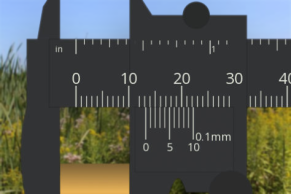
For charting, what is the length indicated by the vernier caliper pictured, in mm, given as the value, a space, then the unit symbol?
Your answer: 13.2 mm
